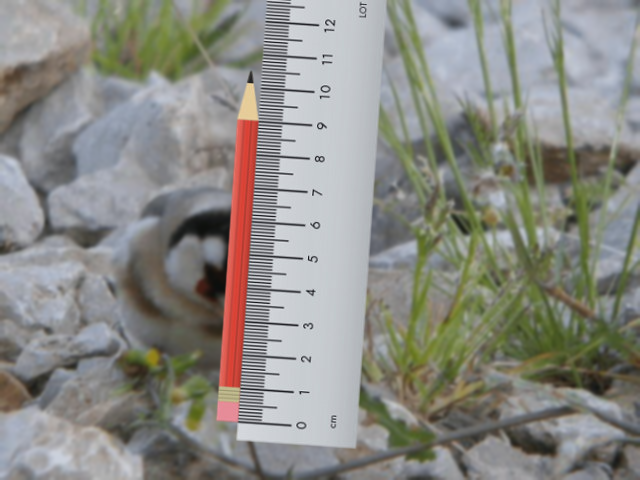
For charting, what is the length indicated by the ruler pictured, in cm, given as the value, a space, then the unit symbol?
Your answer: 10.5 cm
